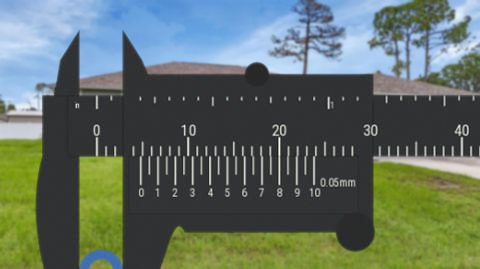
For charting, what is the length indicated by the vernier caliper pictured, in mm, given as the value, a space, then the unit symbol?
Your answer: 4.8 mm
